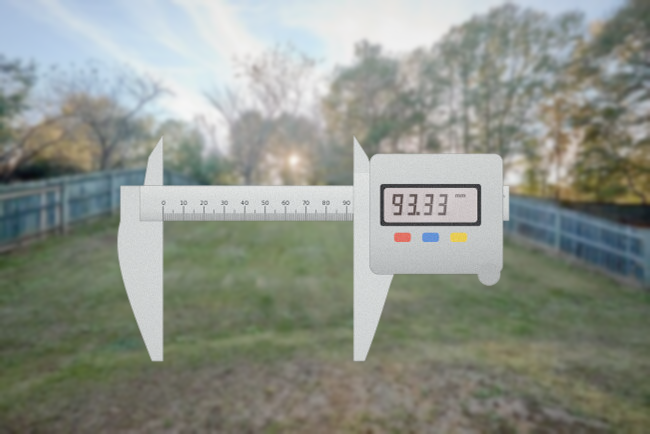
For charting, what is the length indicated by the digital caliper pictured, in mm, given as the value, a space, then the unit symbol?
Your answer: 93.33 mm
